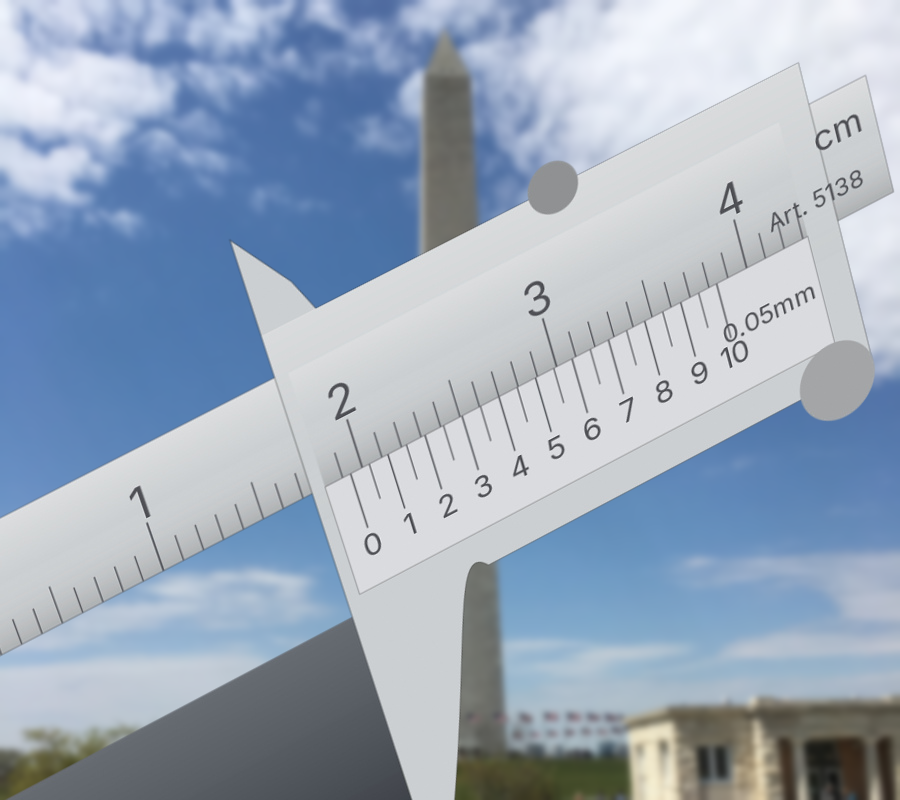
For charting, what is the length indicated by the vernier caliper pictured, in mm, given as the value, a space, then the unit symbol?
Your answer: 19.4 mm
